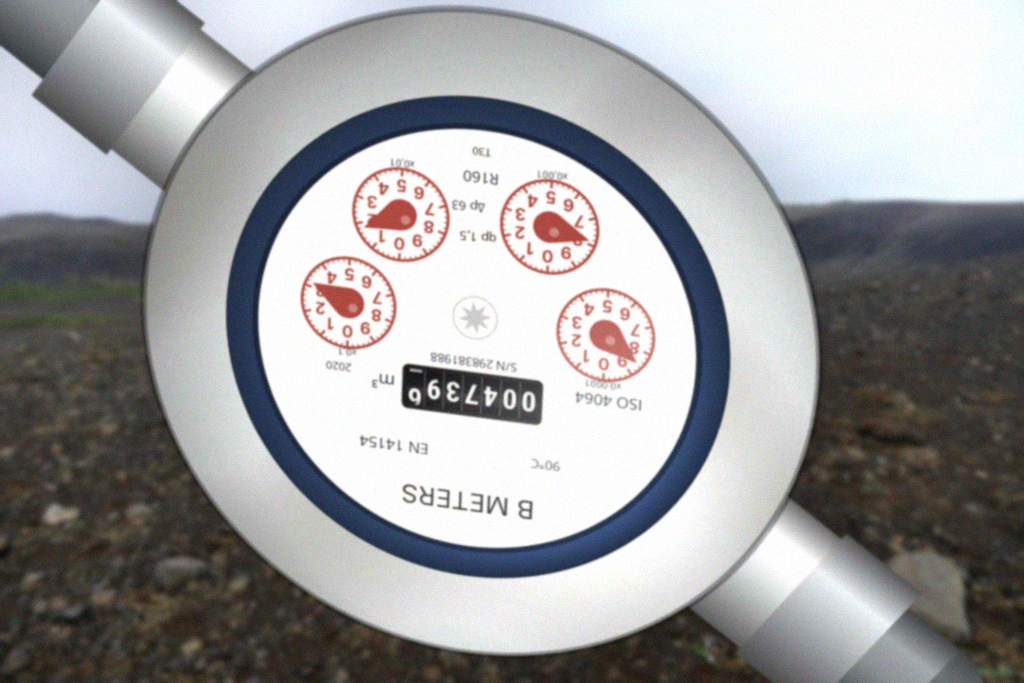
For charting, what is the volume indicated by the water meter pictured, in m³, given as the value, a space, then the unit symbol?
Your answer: 47396.3178 m³
